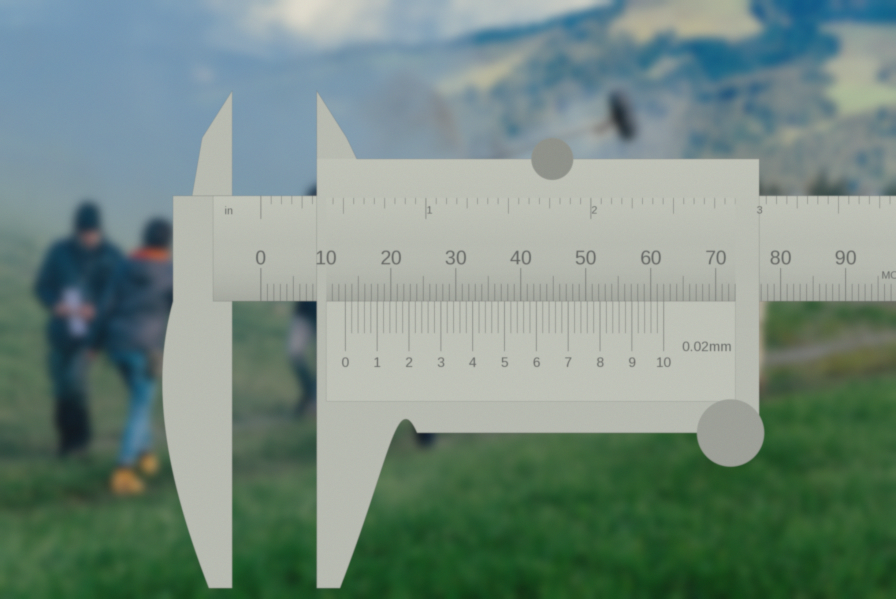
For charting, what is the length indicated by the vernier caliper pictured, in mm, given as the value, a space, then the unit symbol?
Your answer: 13.0 mm
